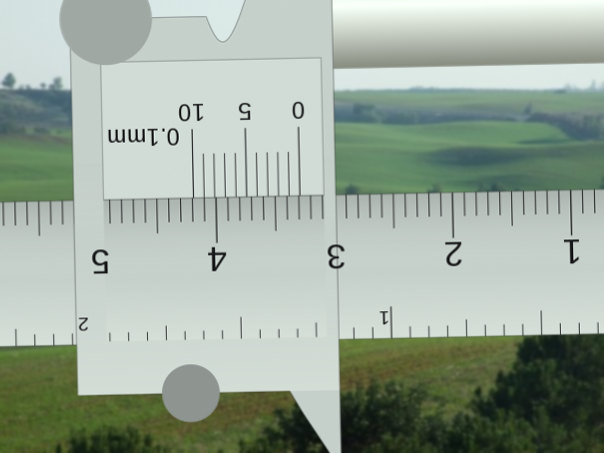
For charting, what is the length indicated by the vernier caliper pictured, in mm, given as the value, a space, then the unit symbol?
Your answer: 32.9 mm
